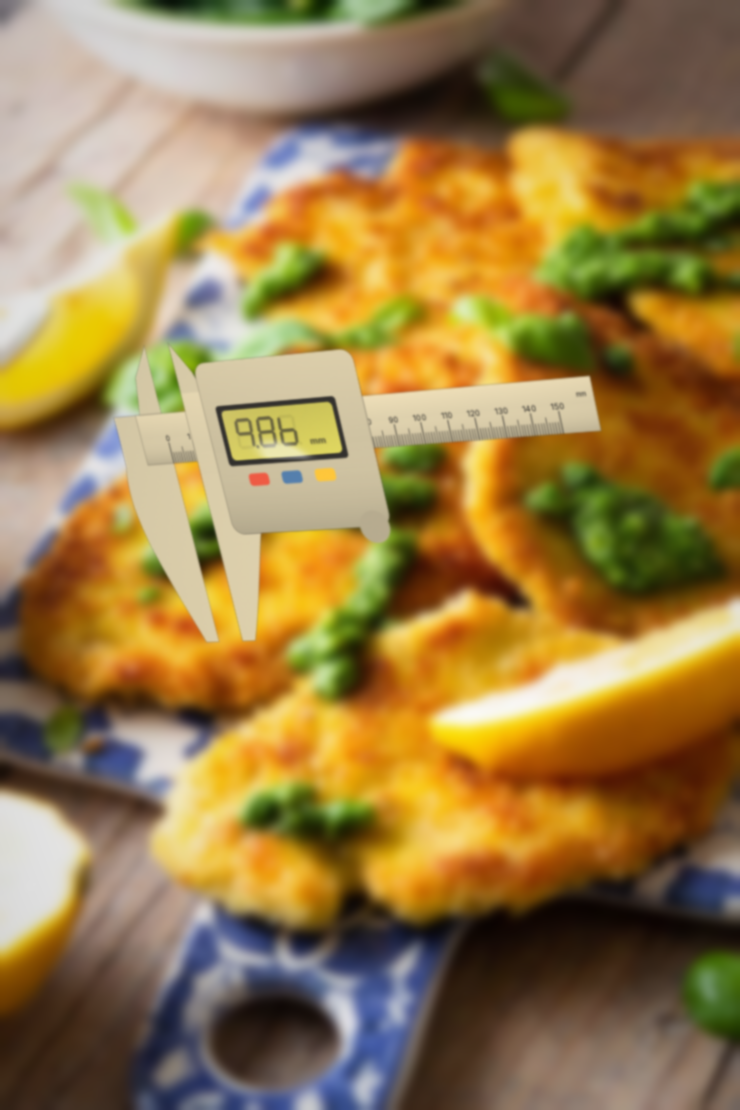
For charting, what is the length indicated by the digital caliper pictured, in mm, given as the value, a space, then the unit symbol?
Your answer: 9.86 mm
